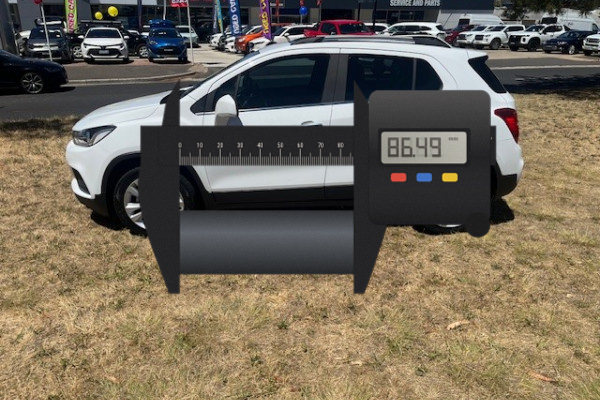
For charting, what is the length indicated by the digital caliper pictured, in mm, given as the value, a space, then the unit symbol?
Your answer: 86.49 mm
